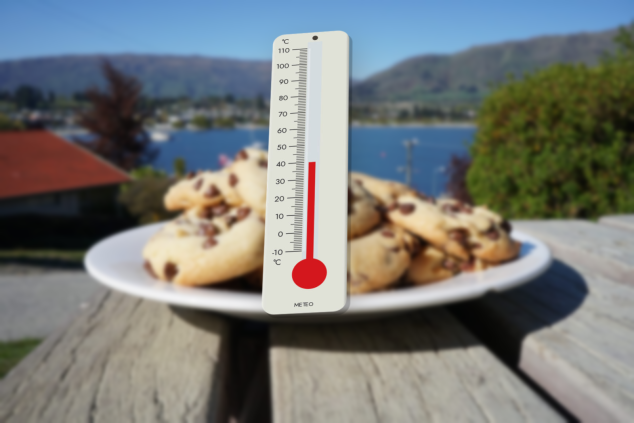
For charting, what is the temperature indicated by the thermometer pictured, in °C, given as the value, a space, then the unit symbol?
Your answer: 40 °C
